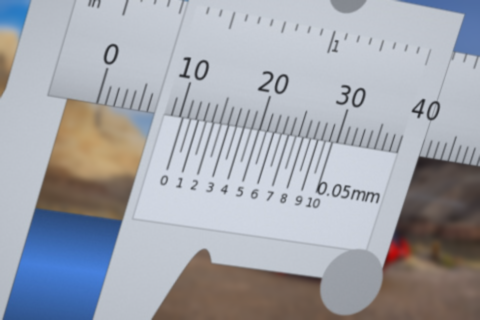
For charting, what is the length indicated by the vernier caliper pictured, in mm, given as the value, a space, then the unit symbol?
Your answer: 10.4 mm
